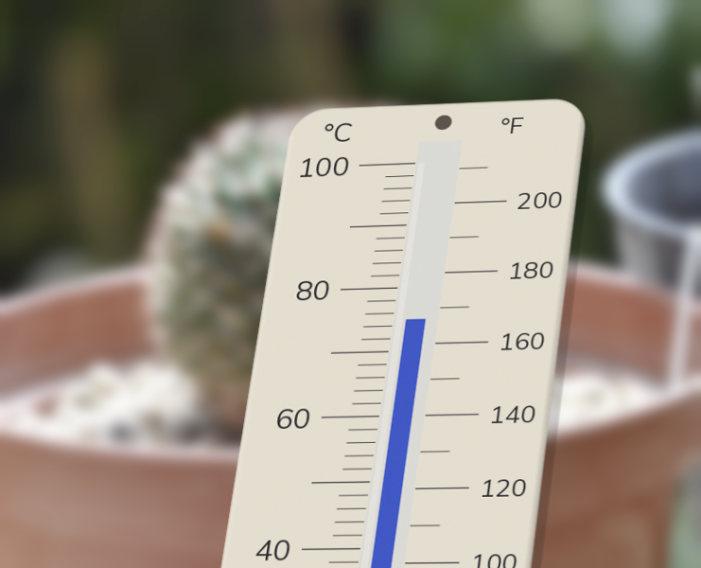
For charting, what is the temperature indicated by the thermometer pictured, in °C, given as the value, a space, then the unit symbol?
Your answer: 75 °C
